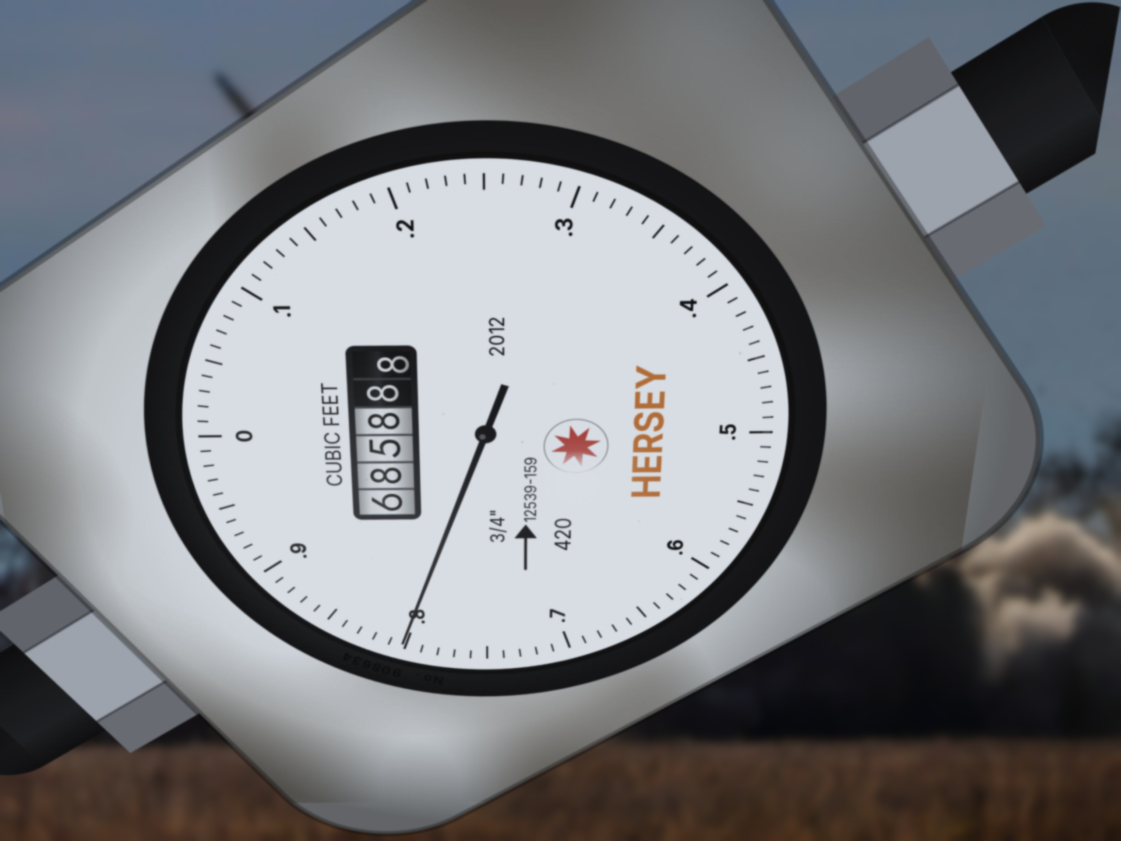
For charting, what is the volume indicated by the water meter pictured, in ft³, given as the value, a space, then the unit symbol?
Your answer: 685887.80 ft³
